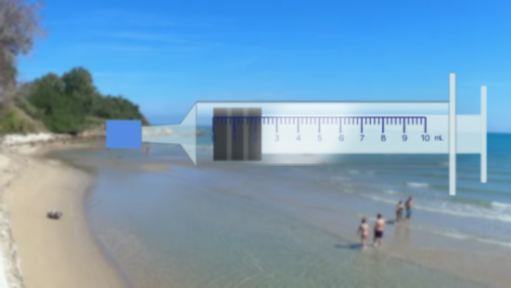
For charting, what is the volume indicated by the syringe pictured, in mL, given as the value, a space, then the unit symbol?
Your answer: 0 mL
